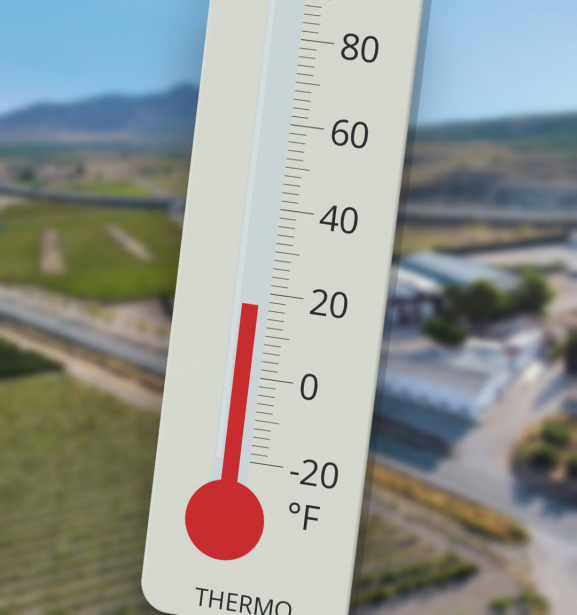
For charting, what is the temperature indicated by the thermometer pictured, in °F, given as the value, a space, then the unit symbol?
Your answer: 17 °F
